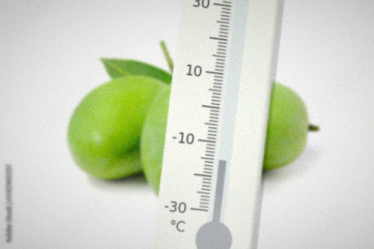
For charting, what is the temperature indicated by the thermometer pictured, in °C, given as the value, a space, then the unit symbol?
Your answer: -15 °C
